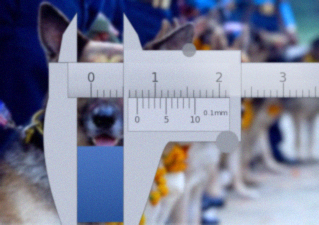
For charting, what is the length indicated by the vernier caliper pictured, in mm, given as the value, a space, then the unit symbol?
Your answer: 7.2 mm
